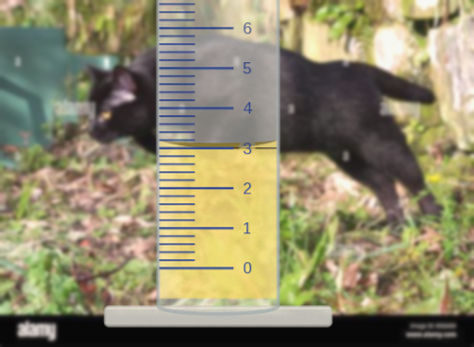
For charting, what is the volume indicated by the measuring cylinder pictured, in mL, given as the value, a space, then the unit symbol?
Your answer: 3 mL
